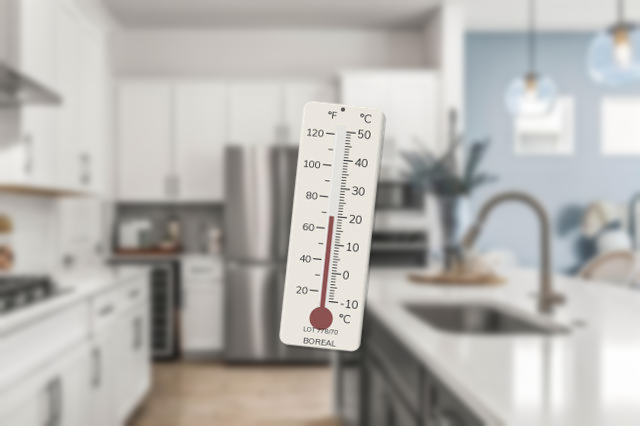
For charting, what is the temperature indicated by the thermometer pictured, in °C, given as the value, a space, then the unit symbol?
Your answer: 20 °C
